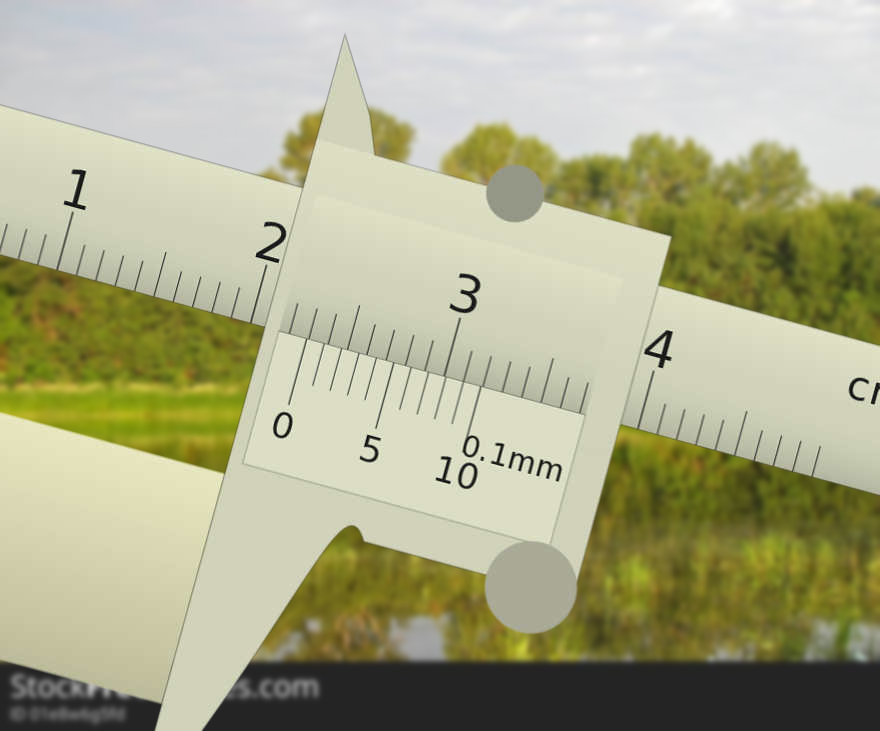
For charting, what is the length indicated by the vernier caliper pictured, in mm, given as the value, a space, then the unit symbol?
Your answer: 22.9 mm
